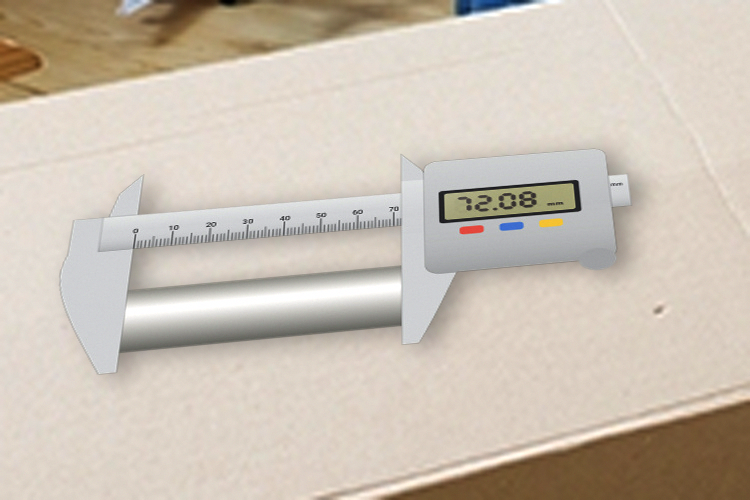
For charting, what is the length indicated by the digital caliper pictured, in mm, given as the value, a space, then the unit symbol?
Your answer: 72.08 mm
